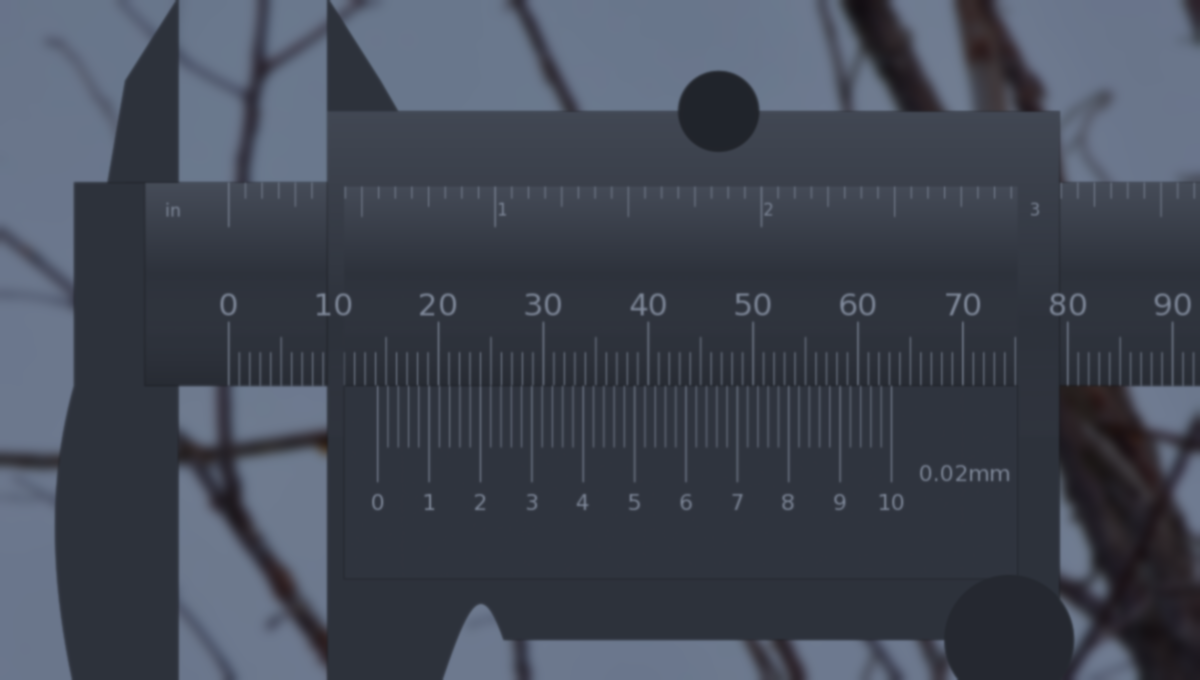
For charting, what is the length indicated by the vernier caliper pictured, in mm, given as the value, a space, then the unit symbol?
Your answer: 14.2 mm
